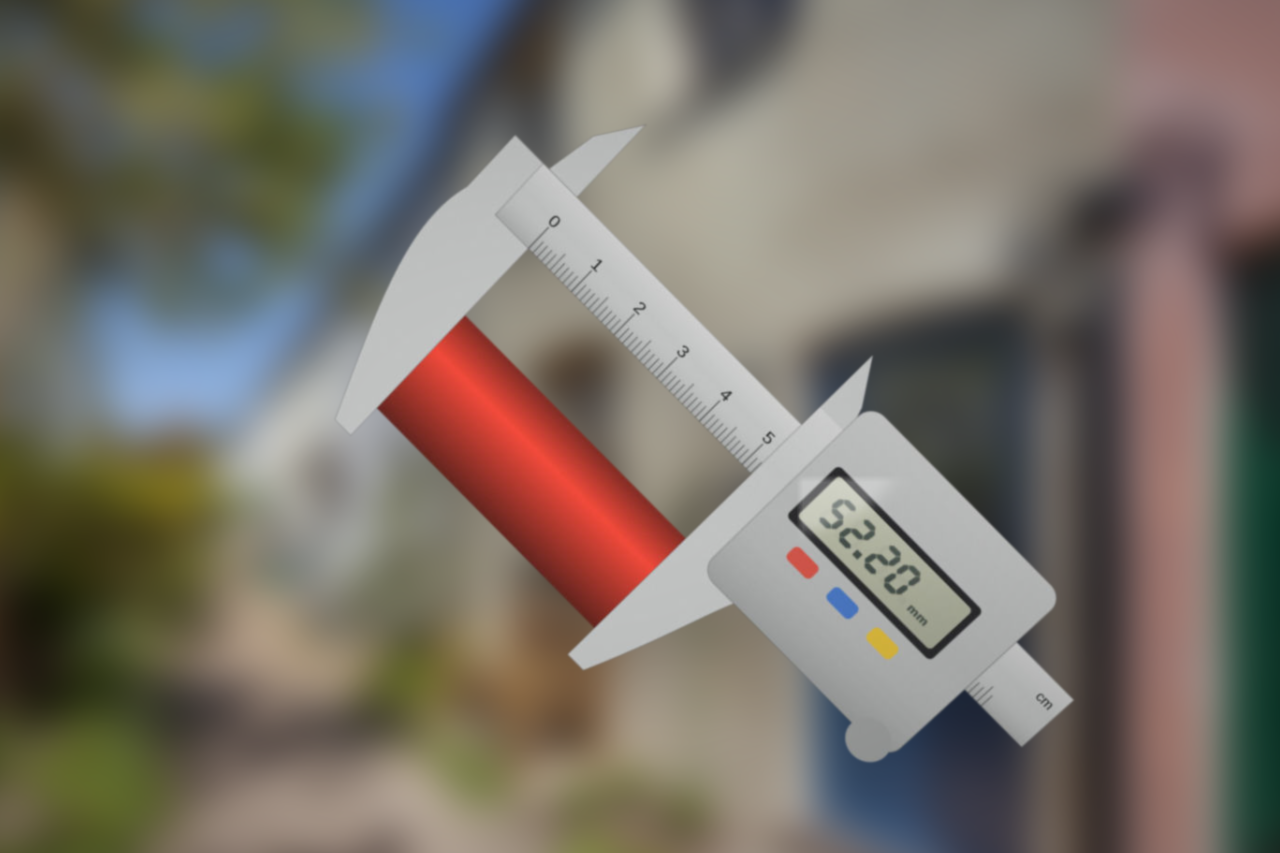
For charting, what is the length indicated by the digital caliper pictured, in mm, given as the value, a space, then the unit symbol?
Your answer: 52.20 mm
